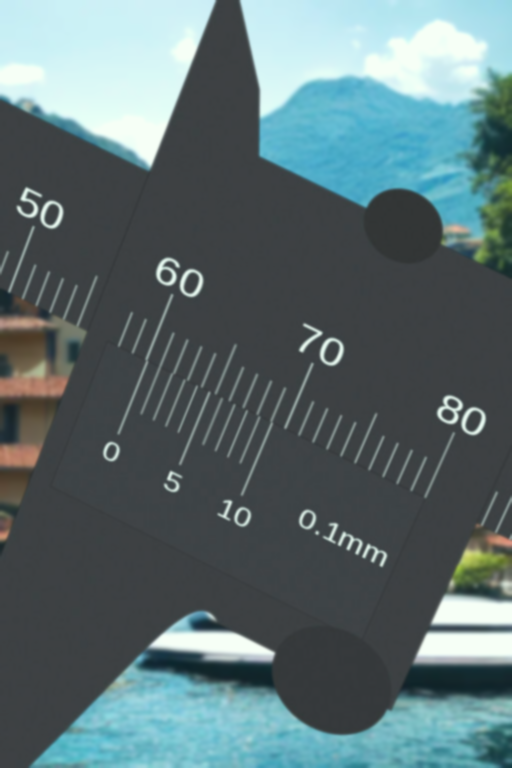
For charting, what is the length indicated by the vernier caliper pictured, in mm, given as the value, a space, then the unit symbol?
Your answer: 60.1 mm
